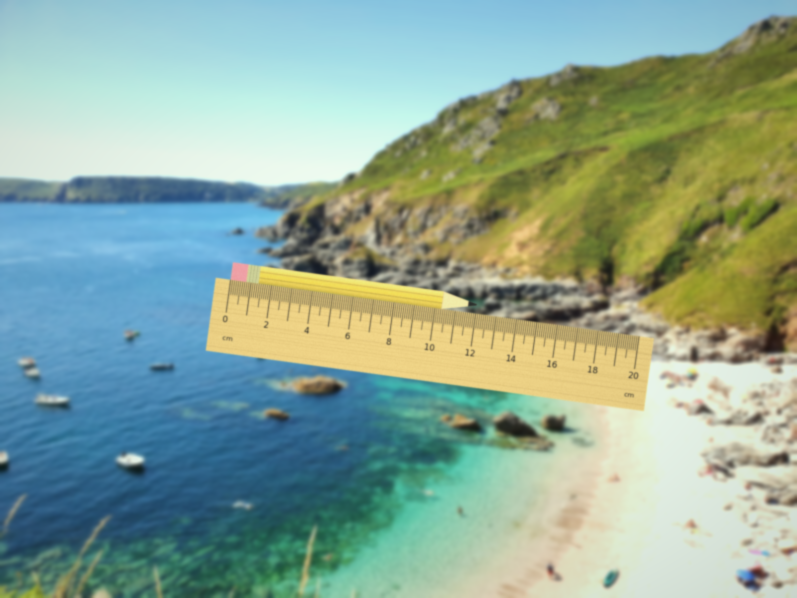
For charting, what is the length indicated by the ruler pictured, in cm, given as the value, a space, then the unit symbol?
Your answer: 12 cm
